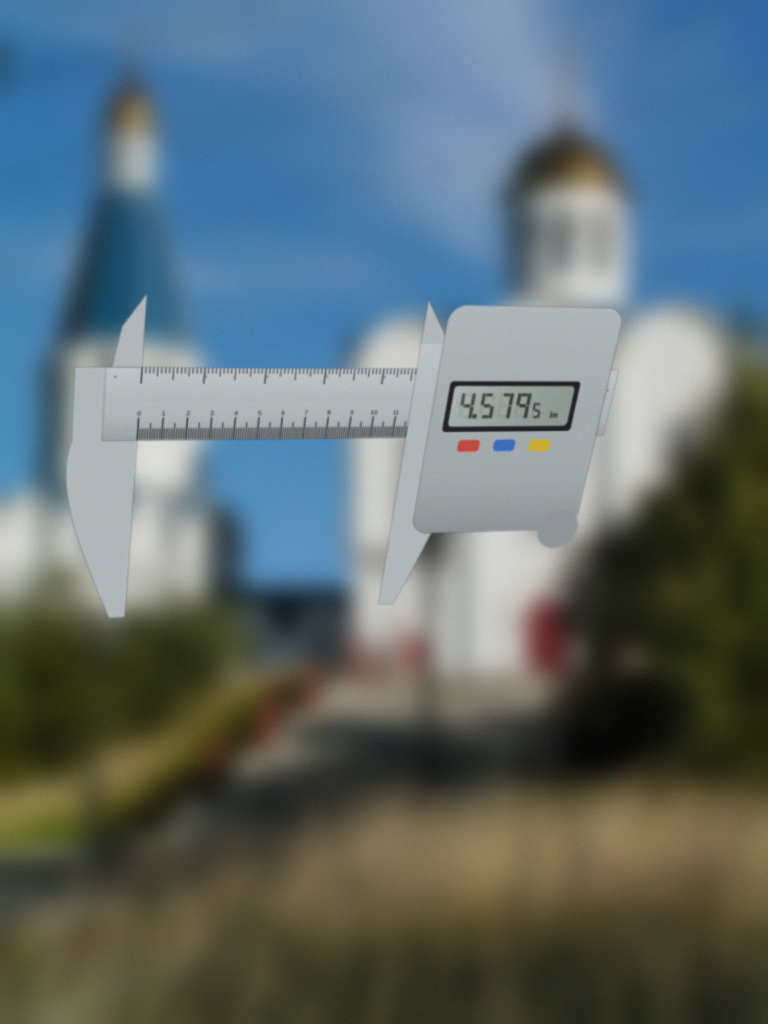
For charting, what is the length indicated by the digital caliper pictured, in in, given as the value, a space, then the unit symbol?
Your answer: 4.5795 in
